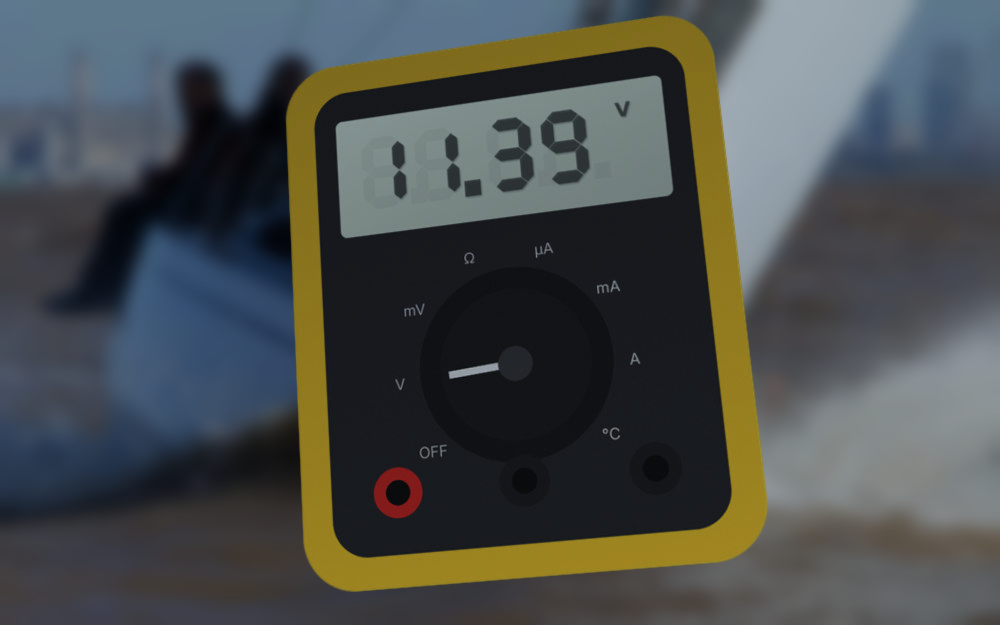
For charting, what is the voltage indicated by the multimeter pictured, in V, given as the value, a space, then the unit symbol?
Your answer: 11.39 V
